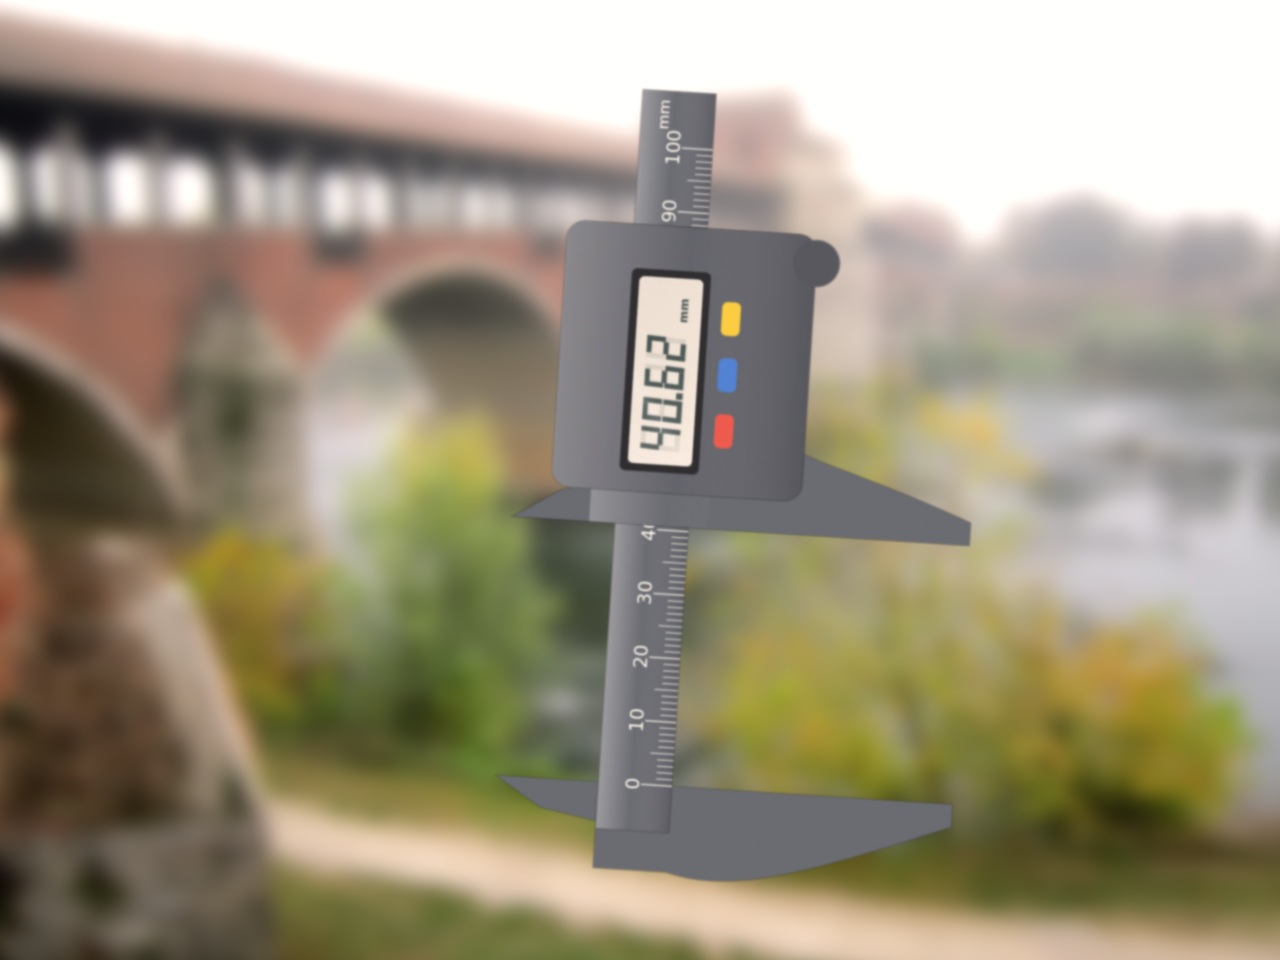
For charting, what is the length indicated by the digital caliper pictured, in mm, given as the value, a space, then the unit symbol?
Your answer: 40.62 mm
